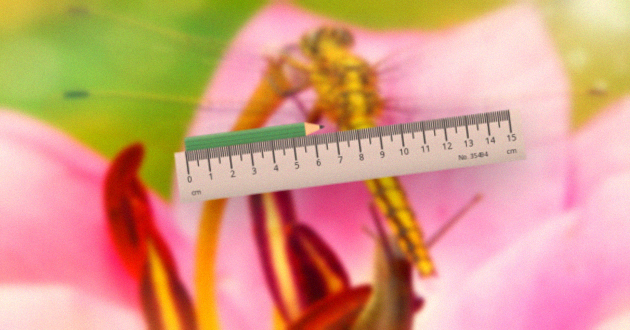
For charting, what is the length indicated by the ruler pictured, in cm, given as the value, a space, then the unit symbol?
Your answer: 6.5 cm
